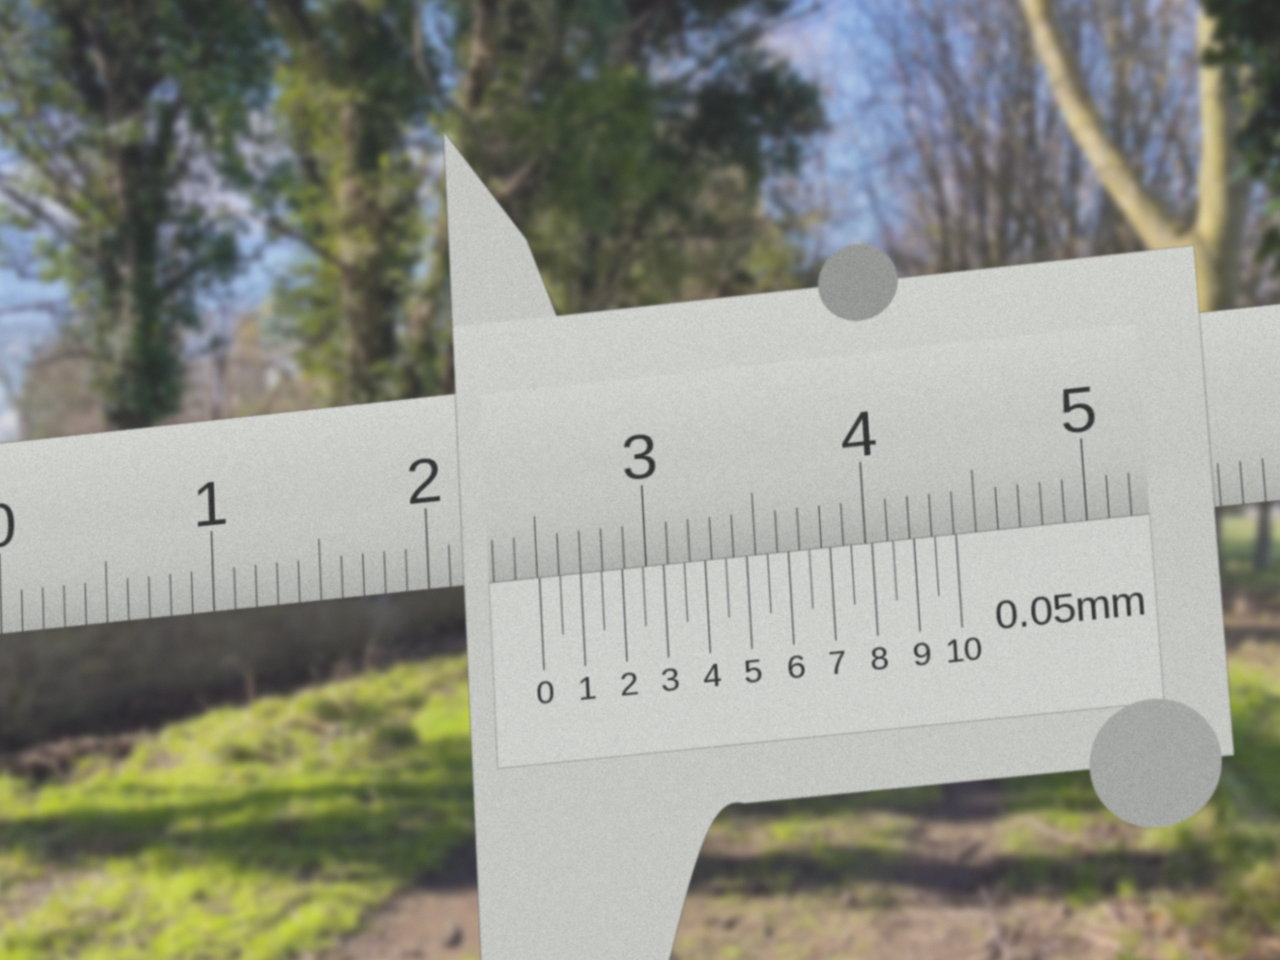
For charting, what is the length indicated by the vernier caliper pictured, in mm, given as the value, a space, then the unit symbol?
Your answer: 25.1 mm
